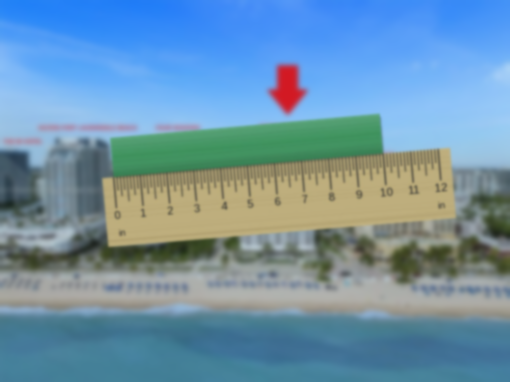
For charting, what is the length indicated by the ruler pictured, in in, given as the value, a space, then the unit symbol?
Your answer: 10 in
